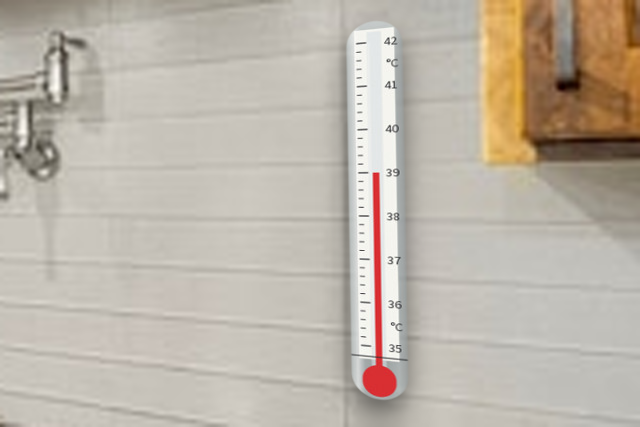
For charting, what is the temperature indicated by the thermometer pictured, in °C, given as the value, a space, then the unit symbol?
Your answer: 39 °C
